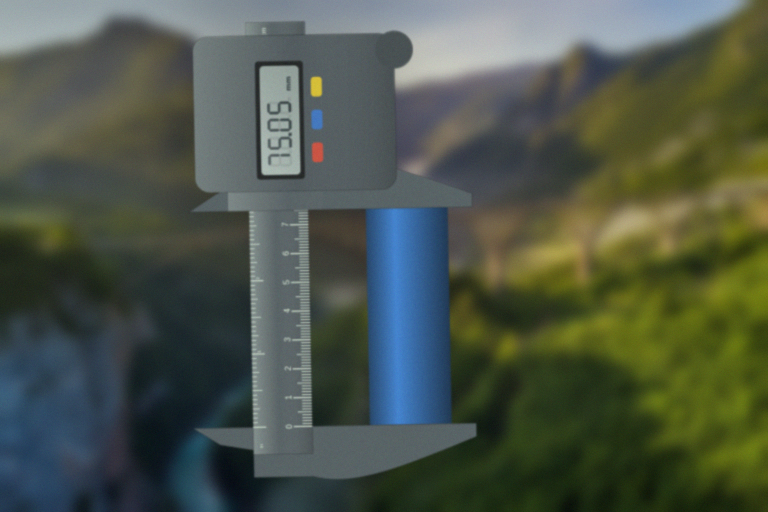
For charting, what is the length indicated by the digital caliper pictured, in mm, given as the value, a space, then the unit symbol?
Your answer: 75.05 mm
